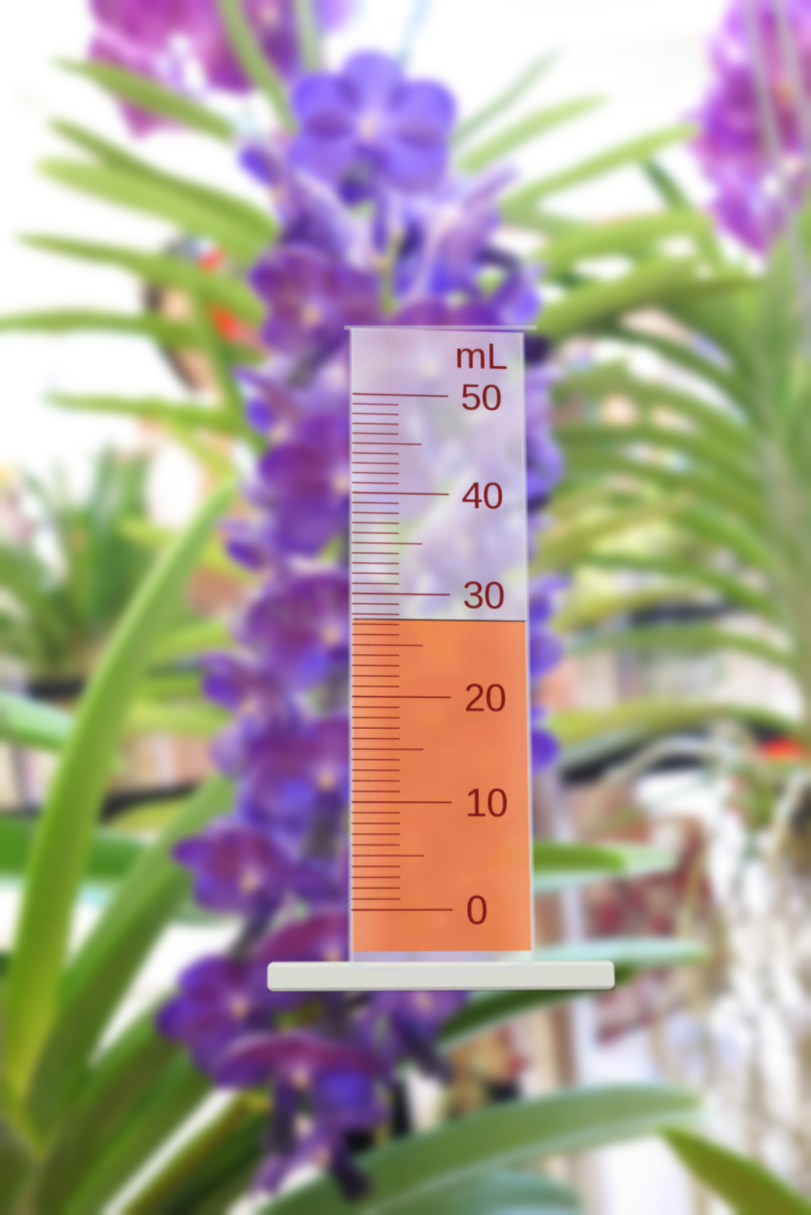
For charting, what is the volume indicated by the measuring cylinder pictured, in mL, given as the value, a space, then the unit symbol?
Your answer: 27.5 mL
